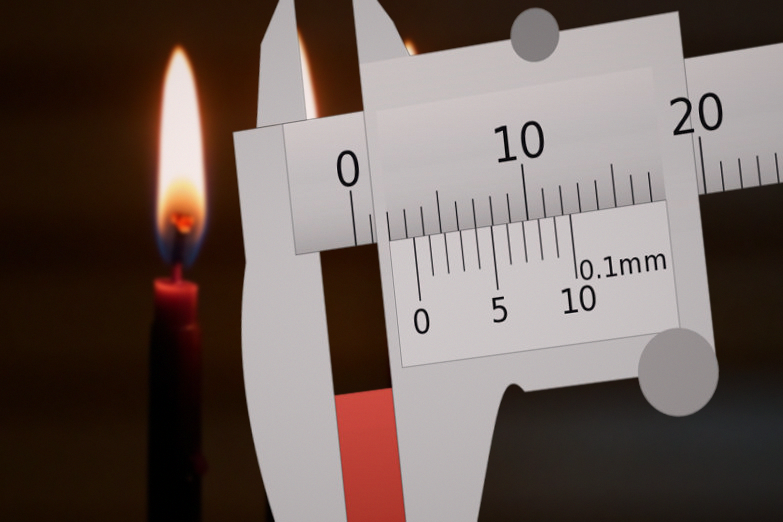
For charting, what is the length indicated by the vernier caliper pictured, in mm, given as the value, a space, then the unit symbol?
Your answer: 3.4 mm
